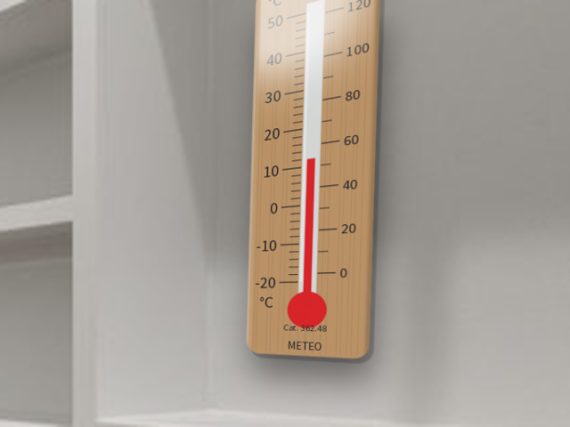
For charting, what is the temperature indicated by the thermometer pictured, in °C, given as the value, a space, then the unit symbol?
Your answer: 12 °C
